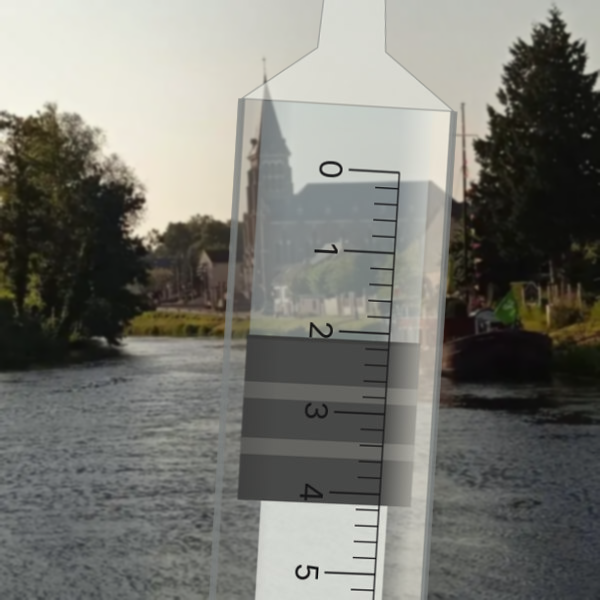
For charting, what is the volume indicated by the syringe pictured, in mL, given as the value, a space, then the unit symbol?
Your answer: 2.1 mL
